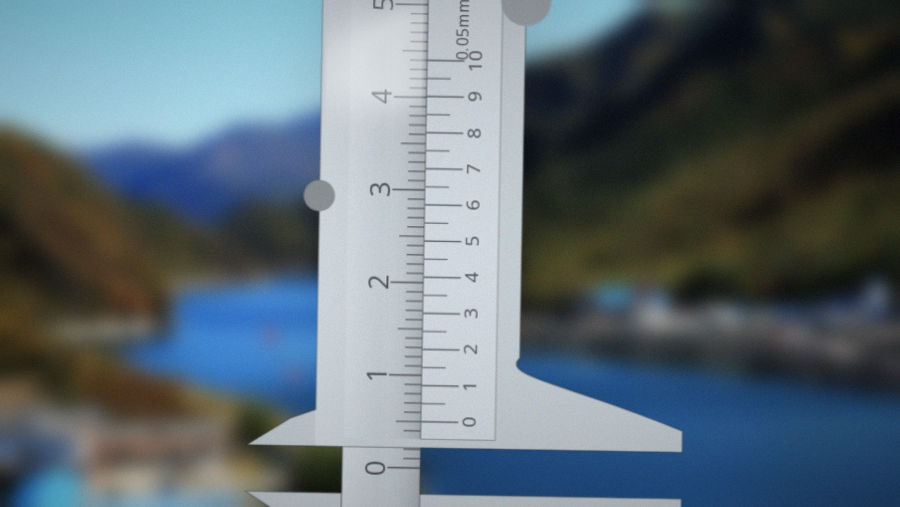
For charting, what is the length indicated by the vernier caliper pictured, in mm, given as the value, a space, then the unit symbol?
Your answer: 5.0 mm
